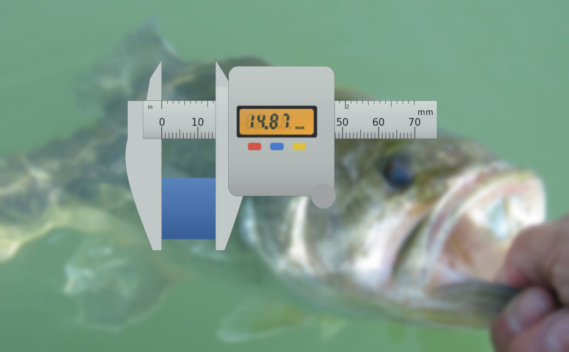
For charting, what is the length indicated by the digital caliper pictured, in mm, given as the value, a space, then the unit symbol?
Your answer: 14.87 mm
